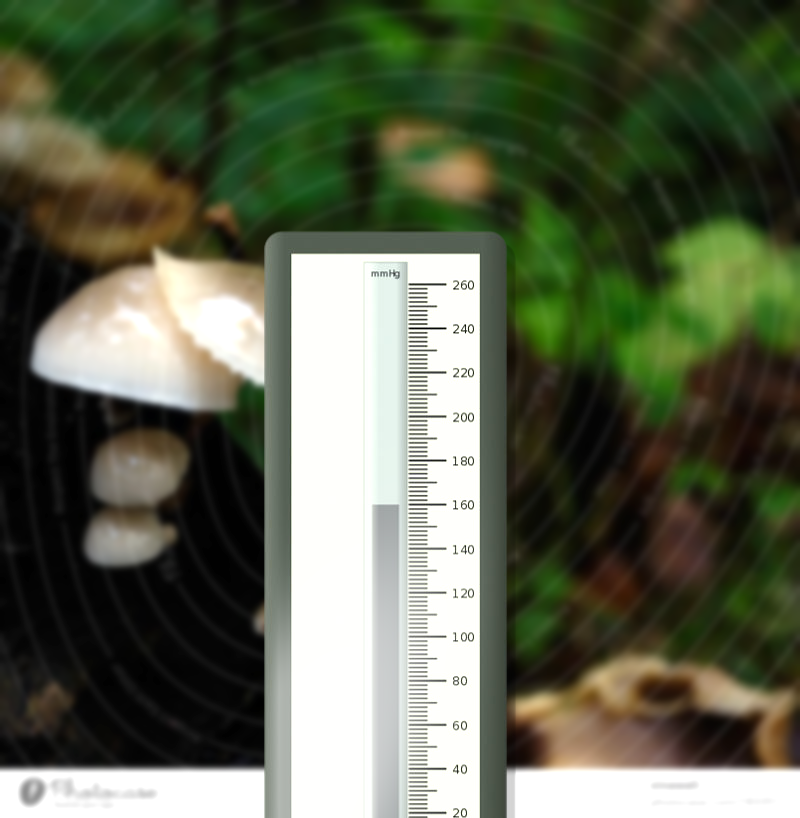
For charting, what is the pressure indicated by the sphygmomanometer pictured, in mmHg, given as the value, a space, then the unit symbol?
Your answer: 160 mmHg
